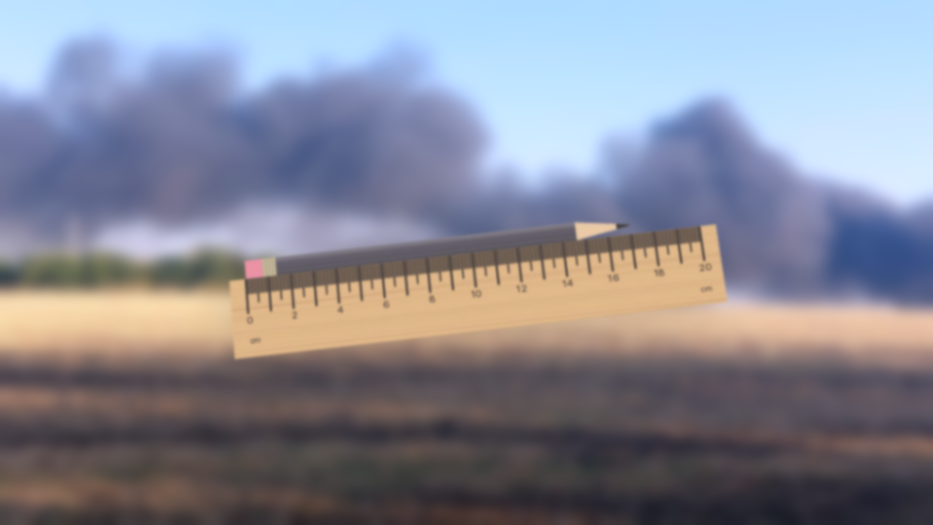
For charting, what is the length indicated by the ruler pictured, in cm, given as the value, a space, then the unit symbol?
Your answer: 17 cm
